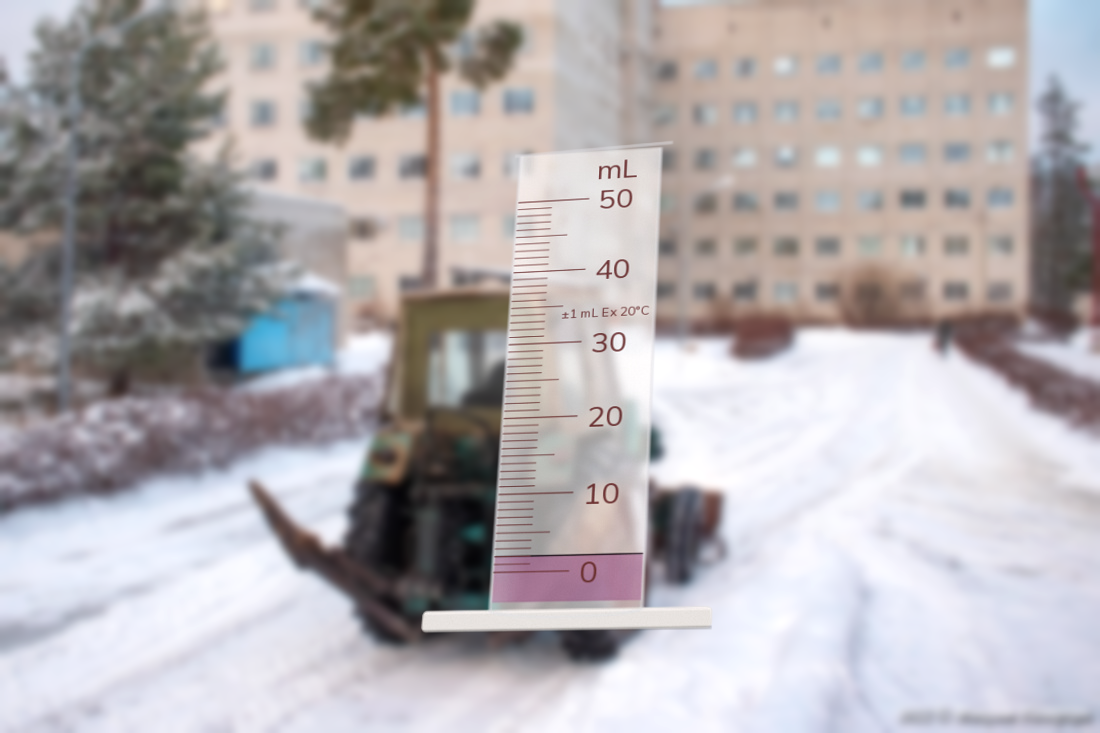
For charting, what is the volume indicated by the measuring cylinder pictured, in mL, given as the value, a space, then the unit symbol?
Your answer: 2 mL
